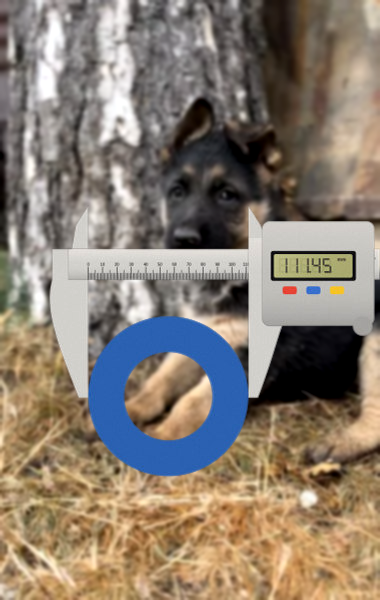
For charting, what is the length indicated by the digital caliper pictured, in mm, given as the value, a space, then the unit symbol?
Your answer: 111.45 mm
